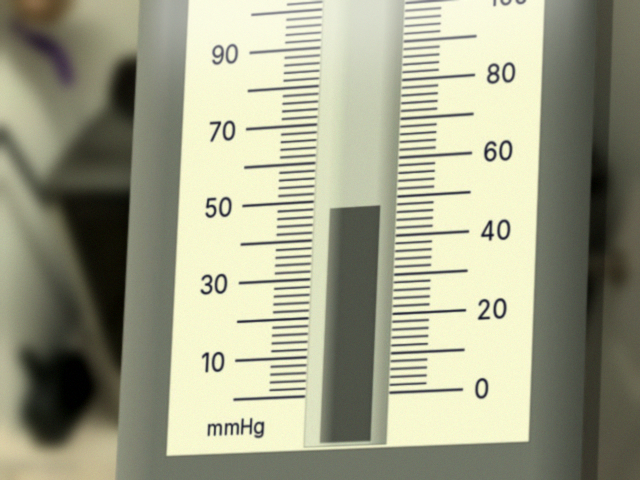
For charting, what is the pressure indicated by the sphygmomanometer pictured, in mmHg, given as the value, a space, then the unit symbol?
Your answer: 48 mmHg
